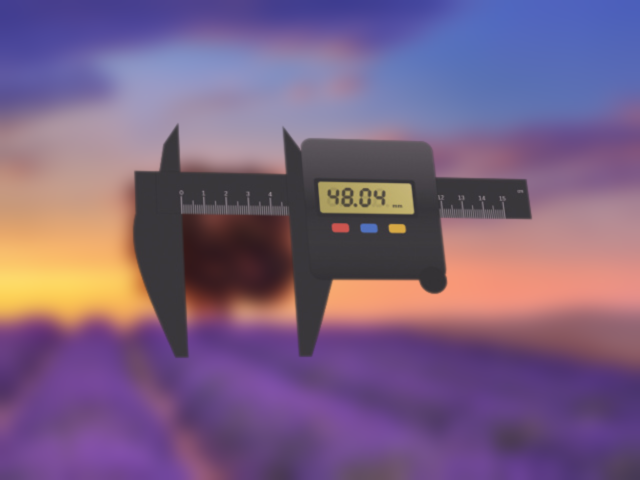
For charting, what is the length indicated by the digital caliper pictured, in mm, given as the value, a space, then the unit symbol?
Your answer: 48.04 mm
